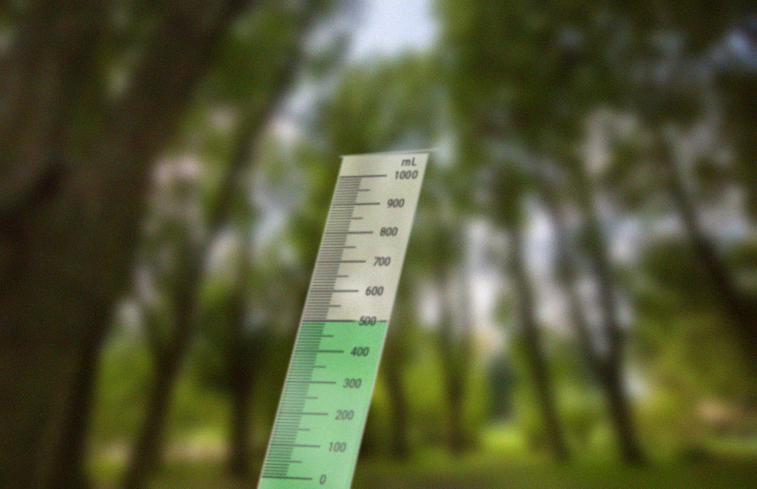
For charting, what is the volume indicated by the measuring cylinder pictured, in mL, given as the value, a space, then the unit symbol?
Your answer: 500 mL
